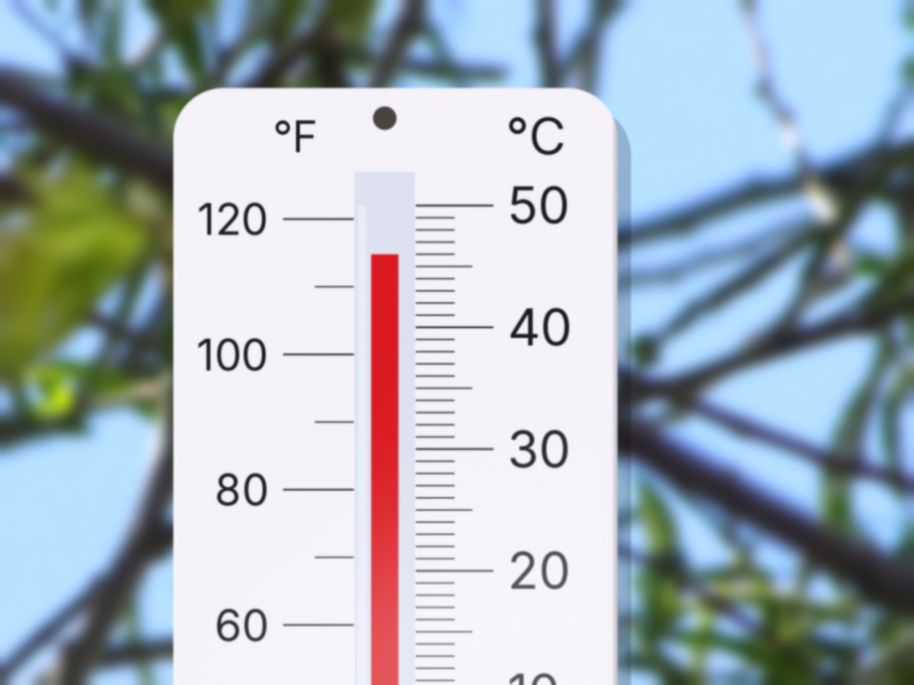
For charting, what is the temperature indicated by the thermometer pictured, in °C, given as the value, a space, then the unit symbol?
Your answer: 46 °C
